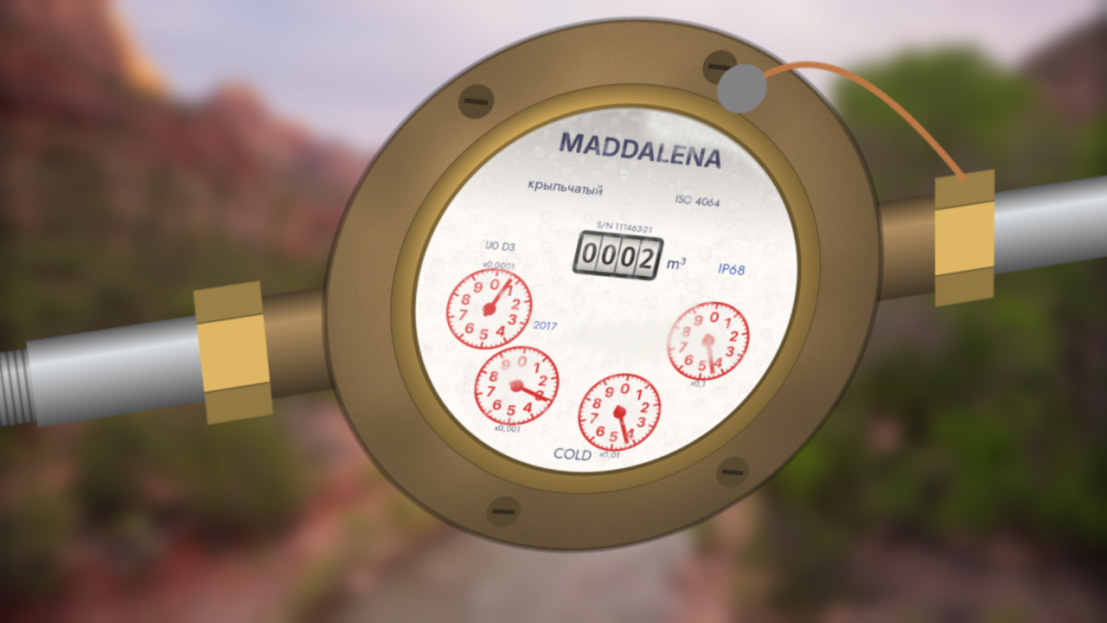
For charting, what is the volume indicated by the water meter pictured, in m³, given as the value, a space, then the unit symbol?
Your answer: 2.4430 m³
